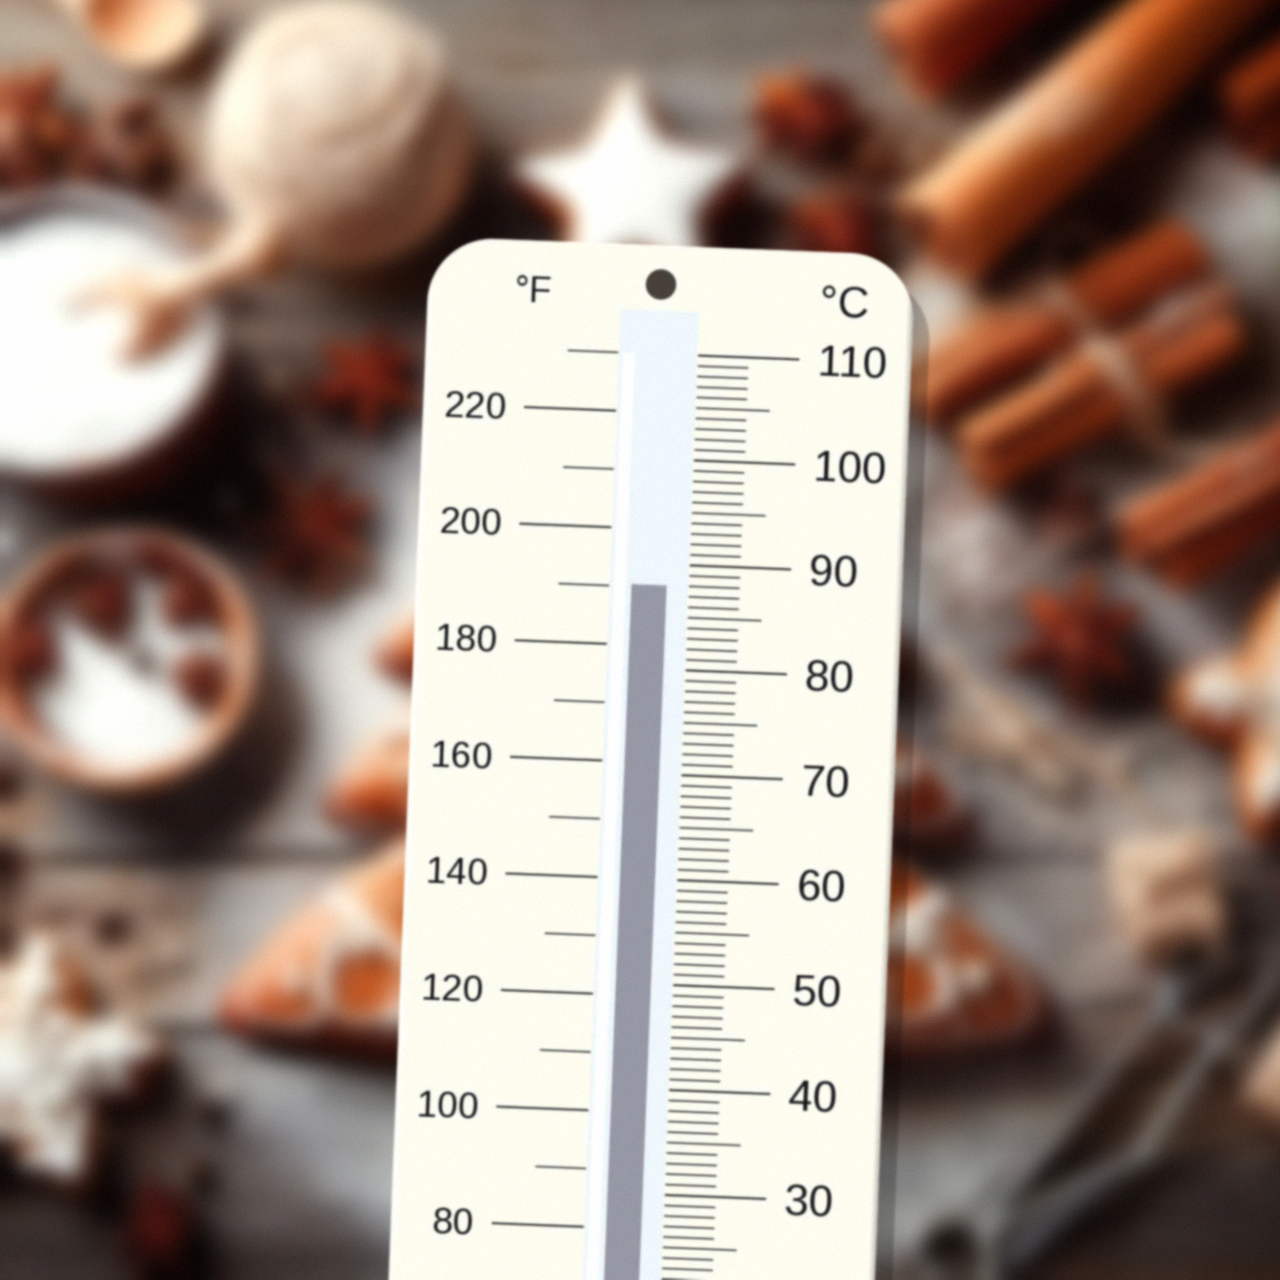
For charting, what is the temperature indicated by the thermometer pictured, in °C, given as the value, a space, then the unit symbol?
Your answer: 88 °C
